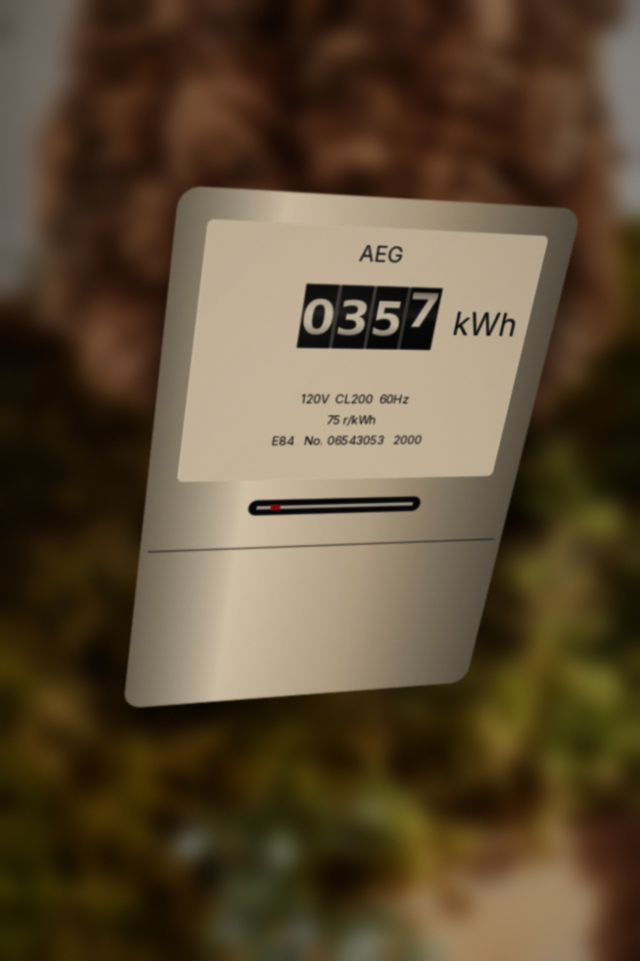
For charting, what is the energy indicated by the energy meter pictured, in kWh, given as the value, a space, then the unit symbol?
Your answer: 357 kWh
